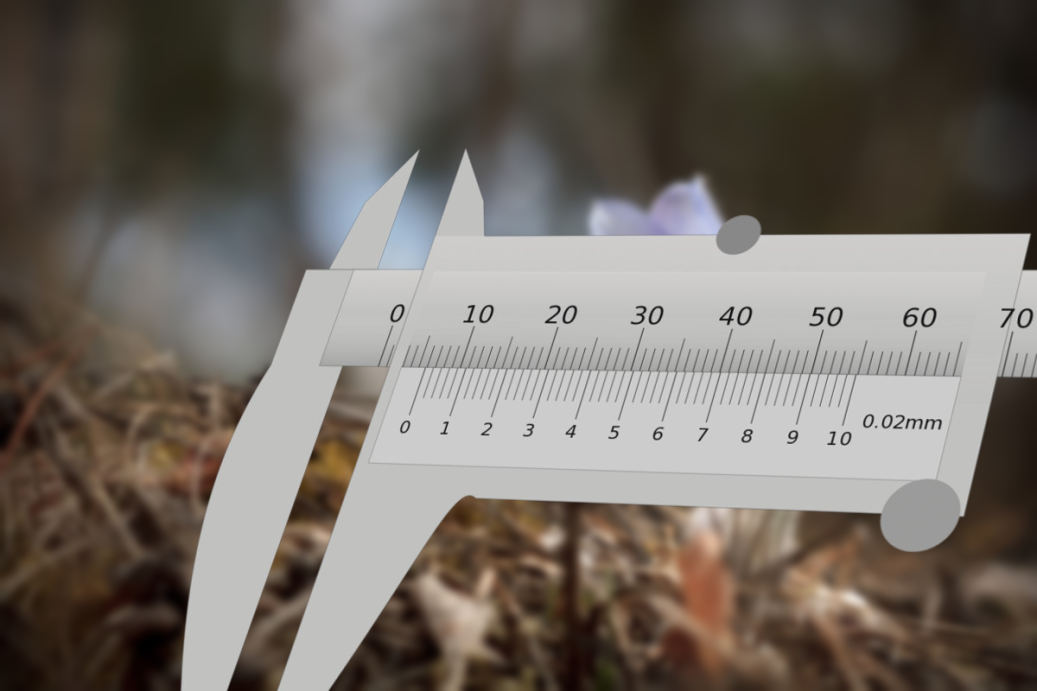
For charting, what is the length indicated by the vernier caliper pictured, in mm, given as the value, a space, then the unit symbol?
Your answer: 5.8 mm
